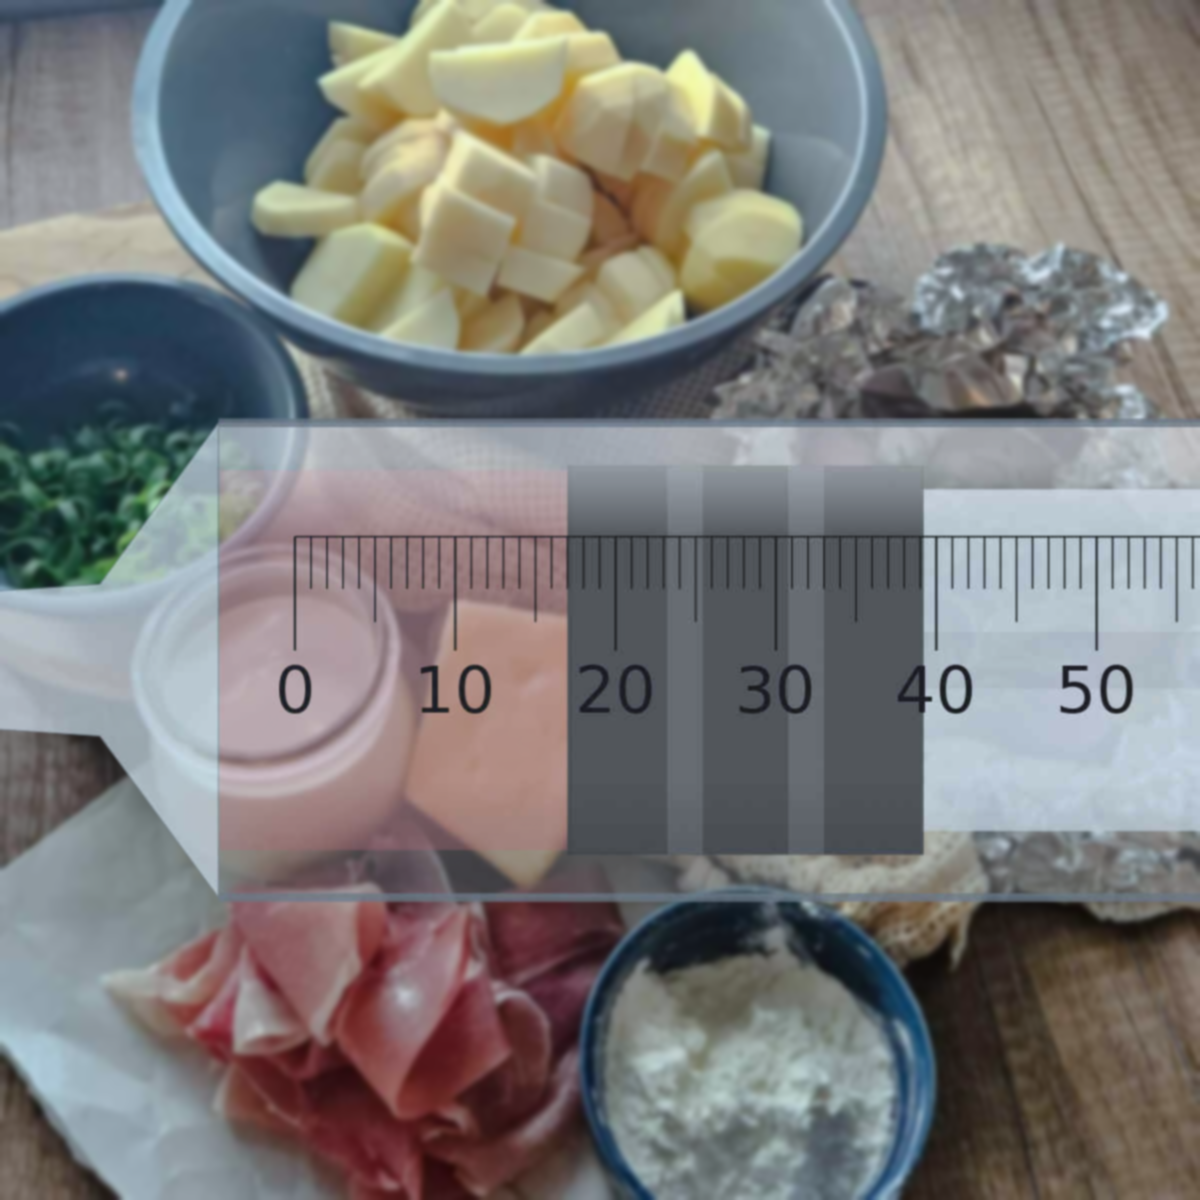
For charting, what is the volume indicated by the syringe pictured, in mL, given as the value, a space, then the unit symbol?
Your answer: 17 mL
